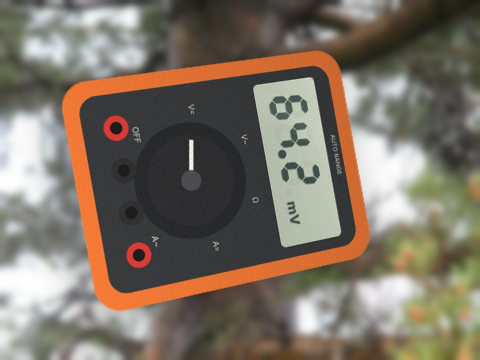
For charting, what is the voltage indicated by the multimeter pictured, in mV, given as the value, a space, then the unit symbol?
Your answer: 64.2 mV
